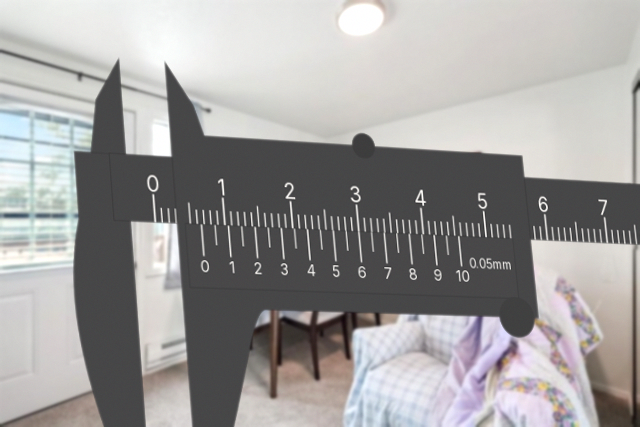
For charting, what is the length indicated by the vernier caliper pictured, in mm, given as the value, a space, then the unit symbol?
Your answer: 6.6 mm
